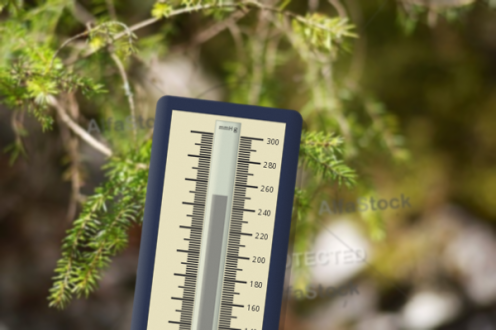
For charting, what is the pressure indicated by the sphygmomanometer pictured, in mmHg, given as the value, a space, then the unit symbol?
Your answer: 250 mmHg
